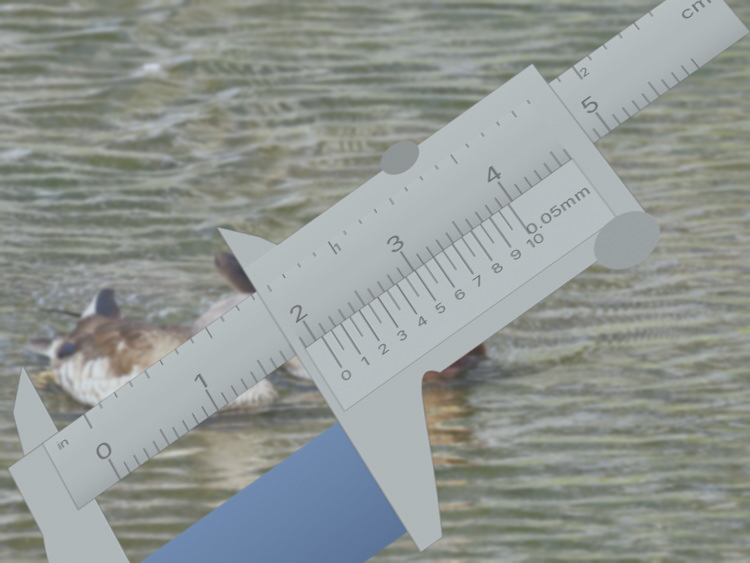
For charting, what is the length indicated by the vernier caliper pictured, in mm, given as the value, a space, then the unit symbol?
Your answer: 20.6 mm
